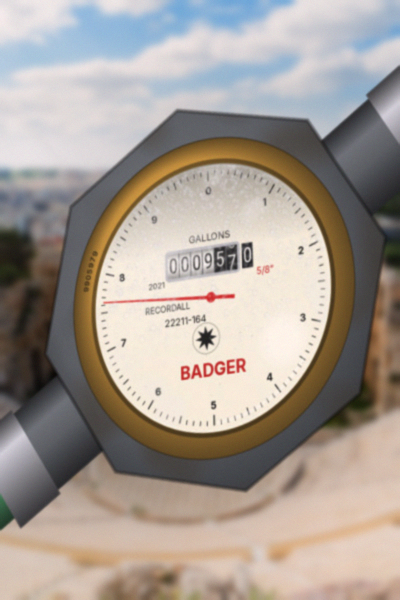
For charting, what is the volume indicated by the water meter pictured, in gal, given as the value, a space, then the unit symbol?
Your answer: 9567.6 gal
